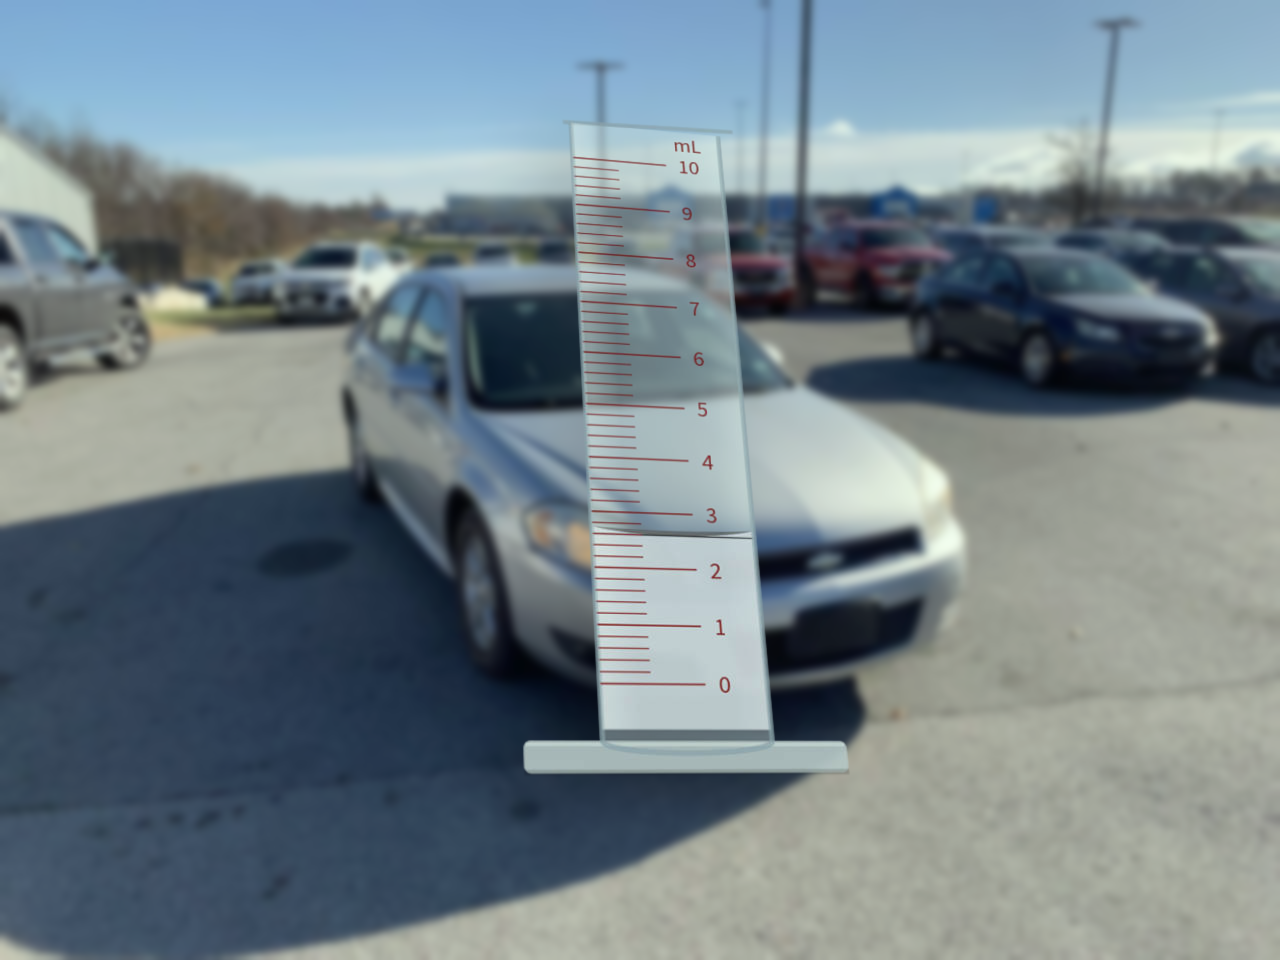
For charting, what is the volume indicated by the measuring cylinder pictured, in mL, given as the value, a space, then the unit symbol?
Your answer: 2.6 mL
